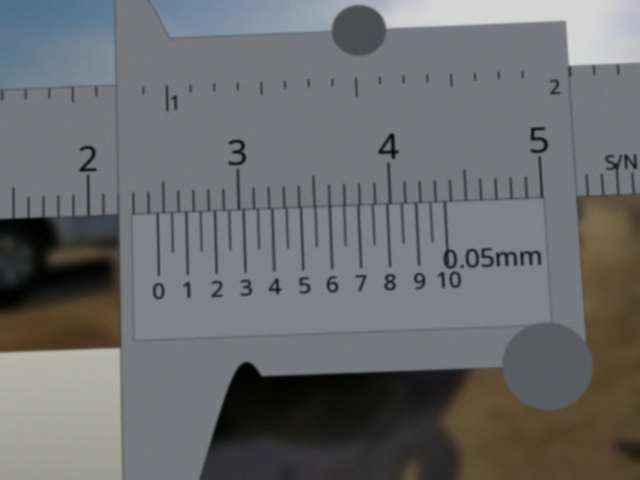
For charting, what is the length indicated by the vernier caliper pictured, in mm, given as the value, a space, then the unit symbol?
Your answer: 24.6 mm
